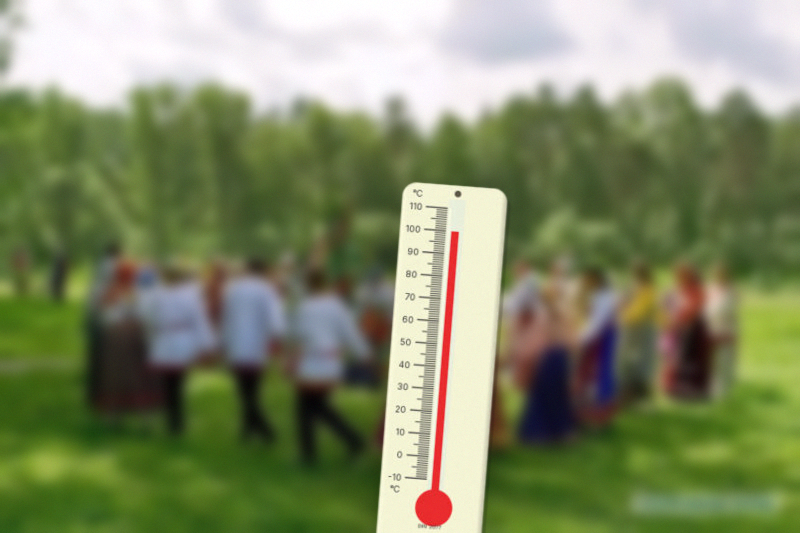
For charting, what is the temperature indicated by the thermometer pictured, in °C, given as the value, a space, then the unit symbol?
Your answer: 100 °C
